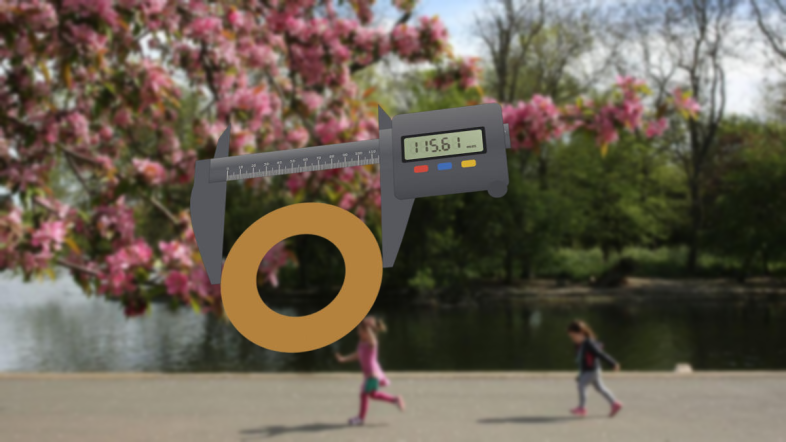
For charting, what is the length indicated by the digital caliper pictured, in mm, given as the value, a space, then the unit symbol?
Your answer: 115.61 mm
